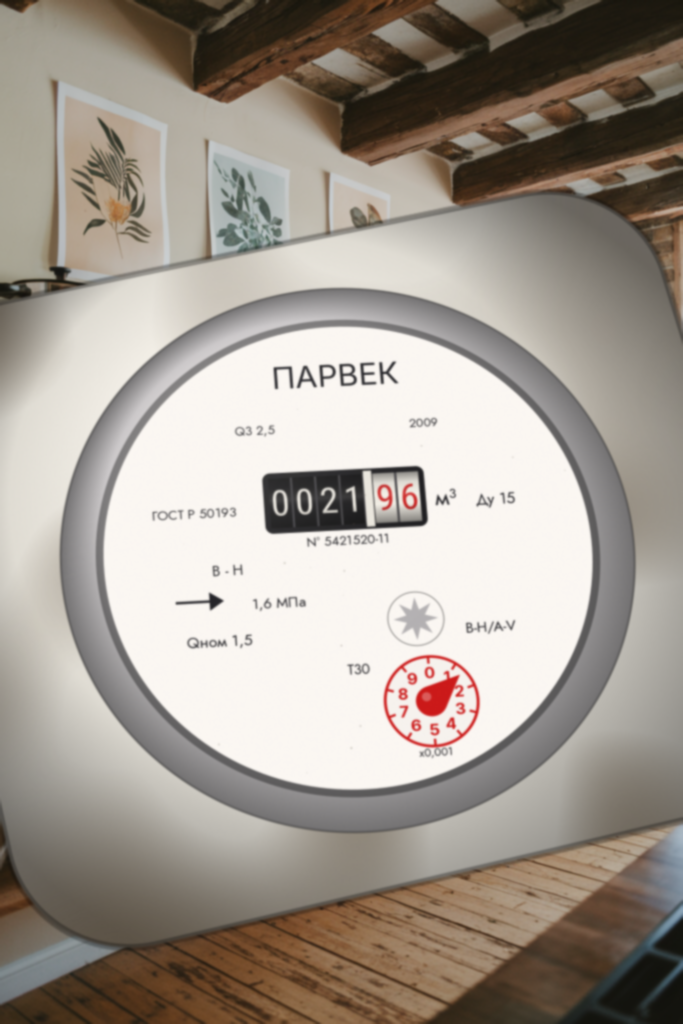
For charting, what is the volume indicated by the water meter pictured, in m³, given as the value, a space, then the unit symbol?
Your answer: 21.961 m³
